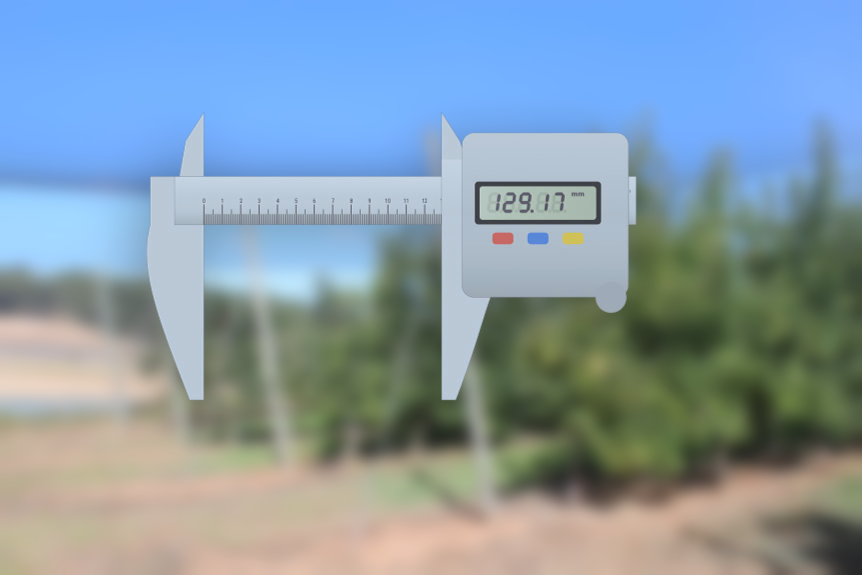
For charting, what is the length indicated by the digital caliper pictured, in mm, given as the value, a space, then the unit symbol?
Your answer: 129.17 mm
